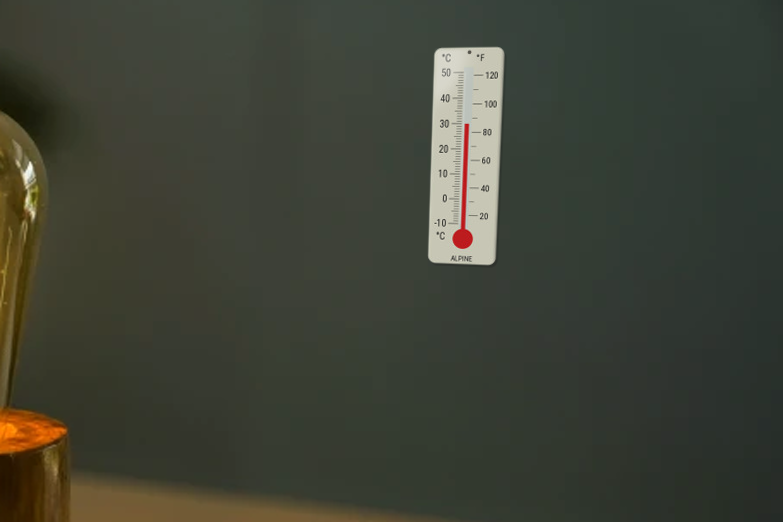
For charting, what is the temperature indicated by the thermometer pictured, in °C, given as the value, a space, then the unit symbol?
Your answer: 30 °C
